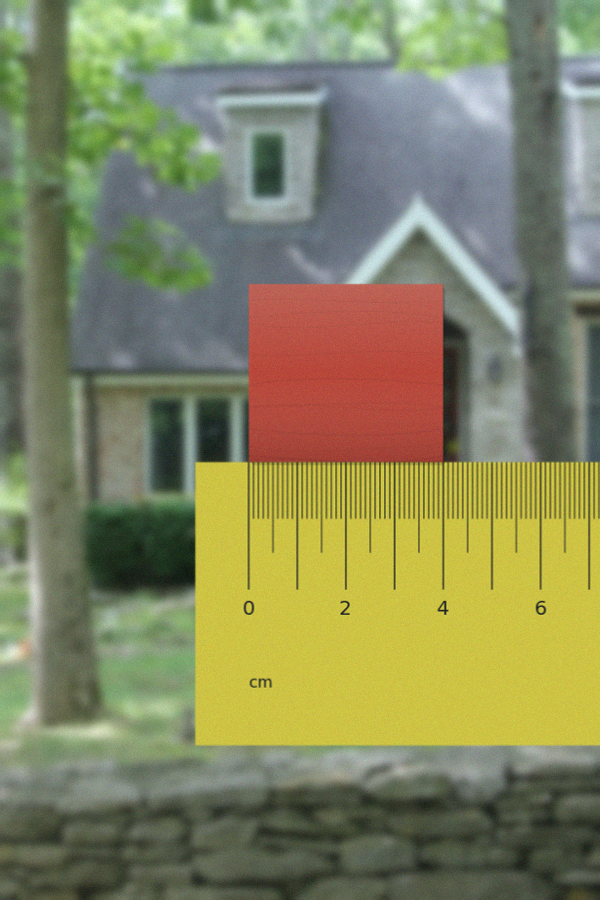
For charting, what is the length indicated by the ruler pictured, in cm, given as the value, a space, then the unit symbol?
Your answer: 4 cm
